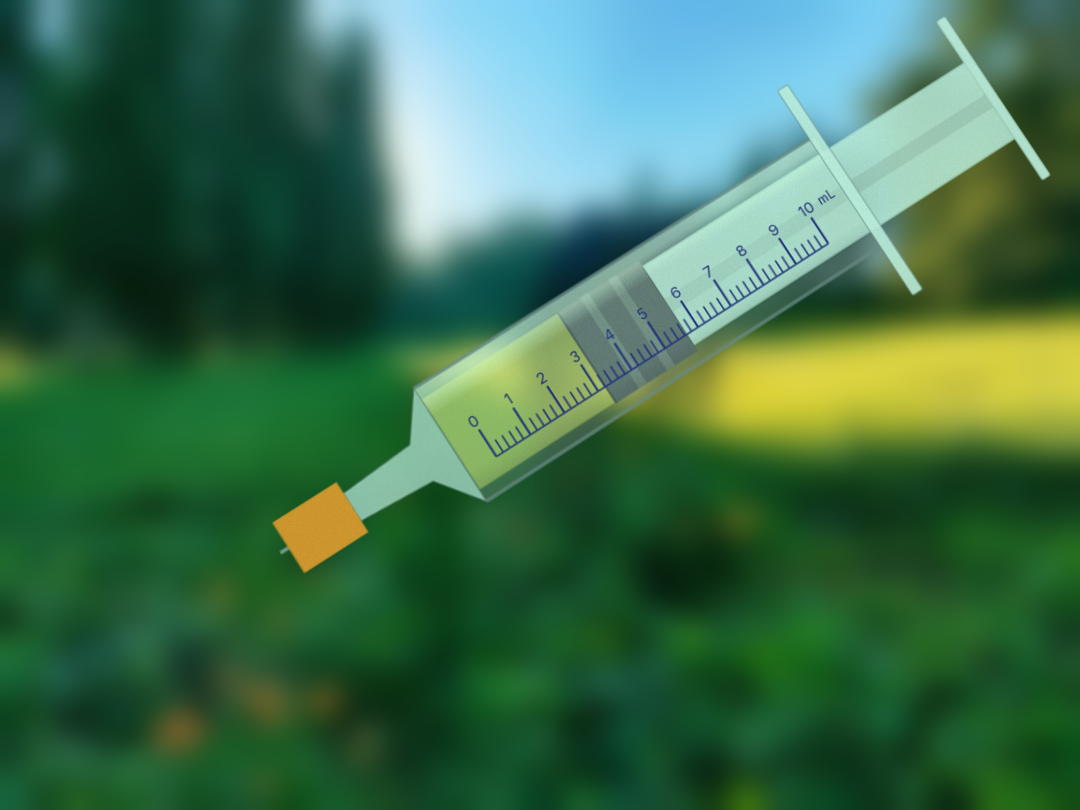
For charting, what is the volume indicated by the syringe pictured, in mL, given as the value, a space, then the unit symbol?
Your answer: 3.2 mL
